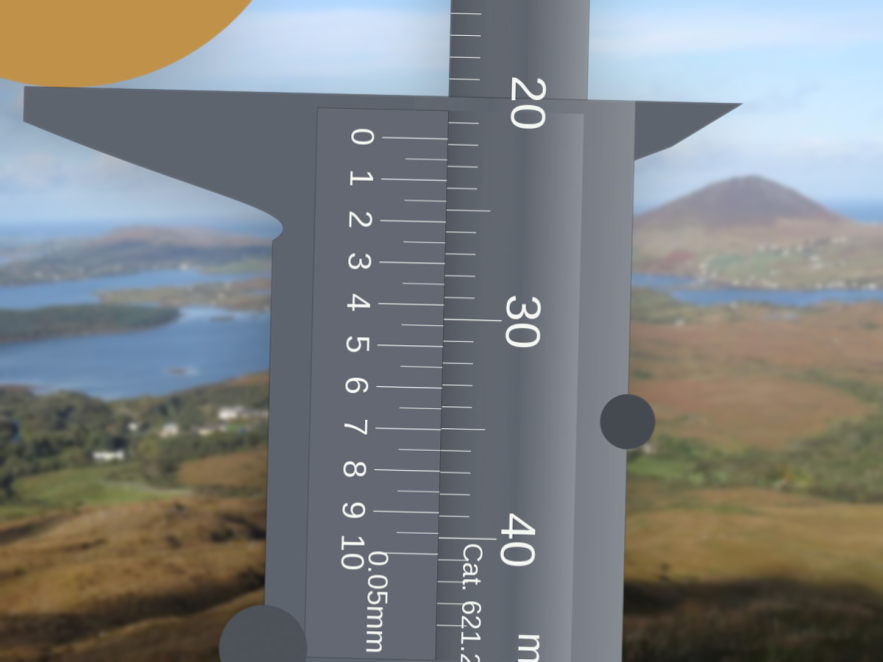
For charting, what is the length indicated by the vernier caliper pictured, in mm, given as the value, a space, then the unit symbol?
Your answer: 21.75 mm
